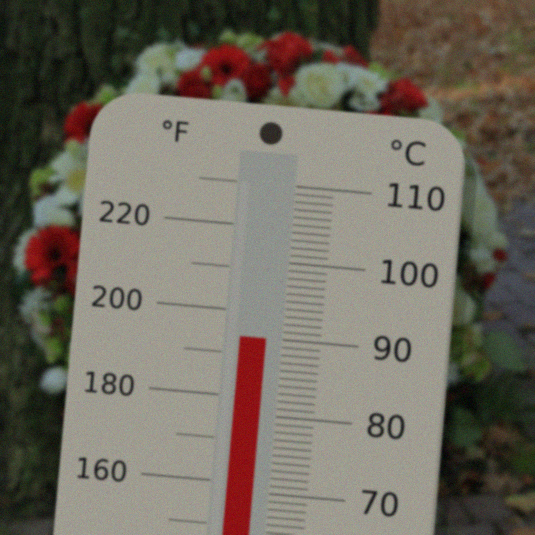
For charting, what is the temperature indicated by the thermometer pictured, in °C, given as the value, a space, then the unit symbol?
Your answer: 90 °C
